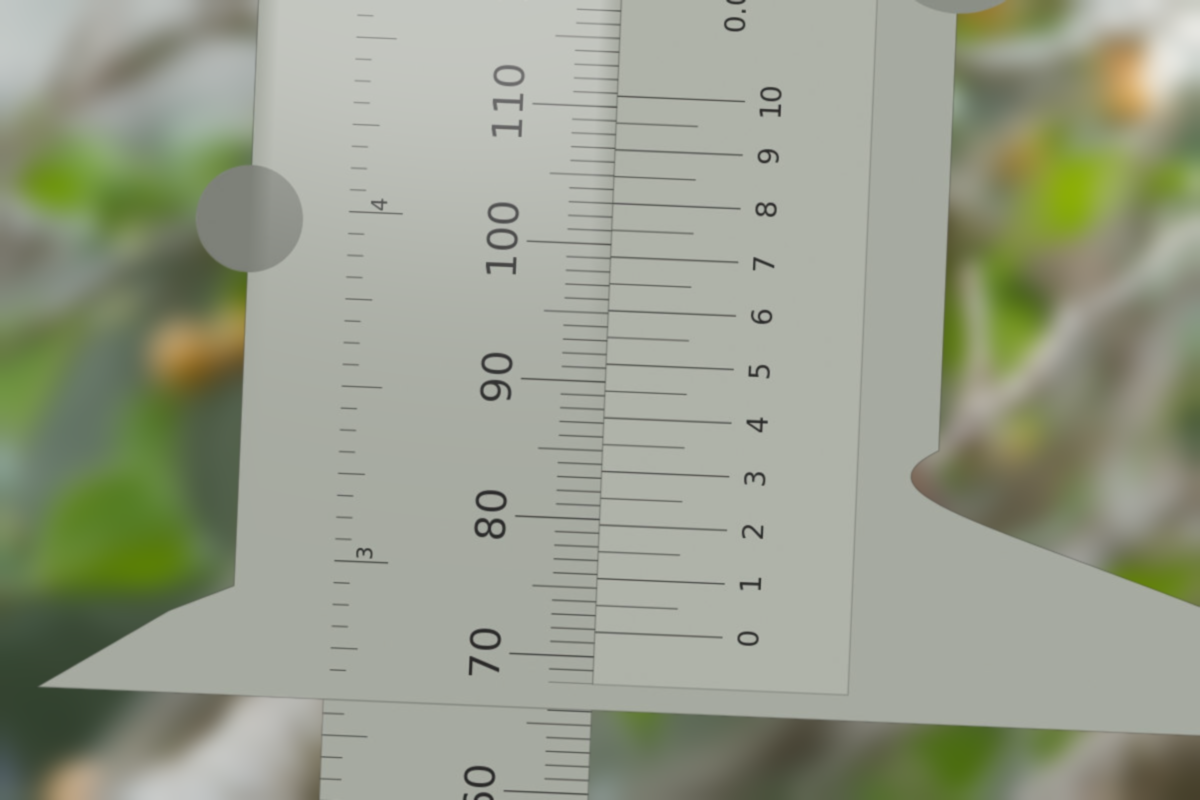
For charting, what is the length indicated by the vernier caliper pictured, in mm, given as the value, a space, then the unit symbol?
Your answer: 71.8 mm
